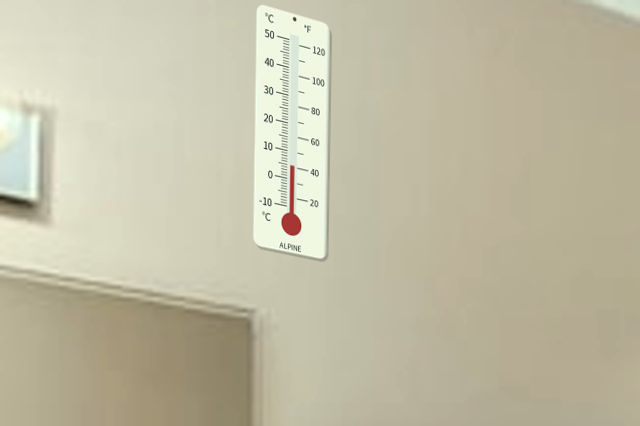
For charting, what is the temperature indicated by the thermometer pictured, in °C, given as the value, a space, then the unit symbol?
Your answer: 5 °C
